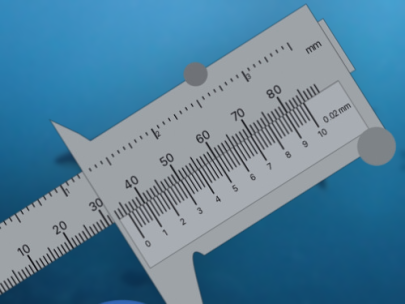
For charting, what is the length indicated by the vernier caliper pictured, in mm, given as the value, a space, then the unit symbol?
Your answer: 35.5 mm
